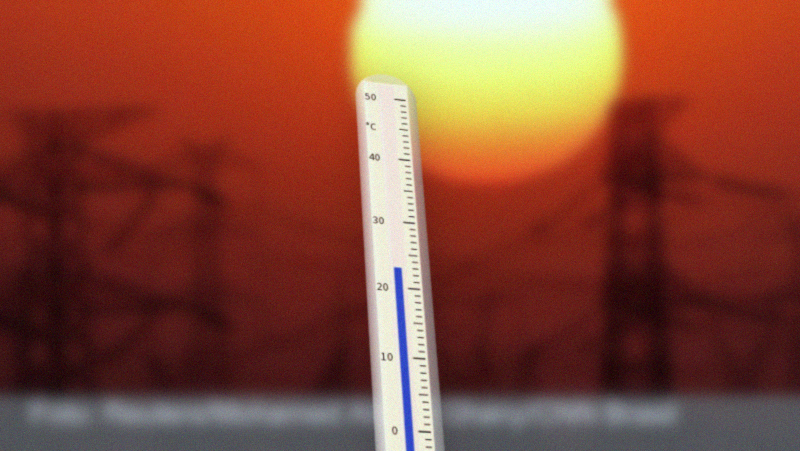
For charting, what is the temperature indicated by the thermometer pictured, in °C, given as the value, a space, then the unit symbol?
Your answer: 23 °C
